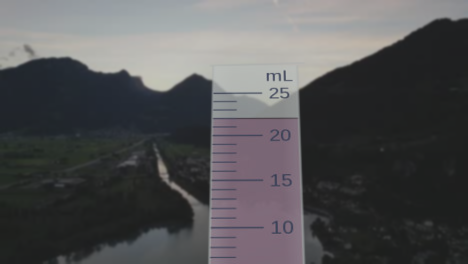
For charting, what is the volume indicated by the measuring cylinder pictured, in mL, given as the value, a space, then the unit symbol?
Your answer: 22 mL
